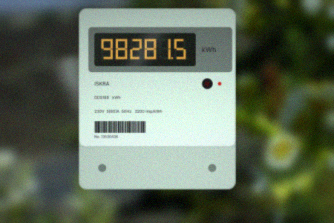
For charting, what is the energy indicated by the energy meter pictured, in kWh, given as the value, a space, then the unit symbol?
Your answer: 98281.5 kWh
